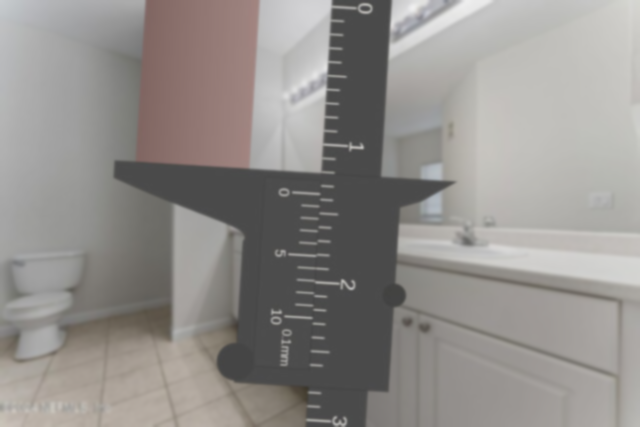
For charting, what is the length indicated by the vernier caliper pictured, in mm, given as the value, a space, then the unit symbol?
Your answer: 13.6 mm
